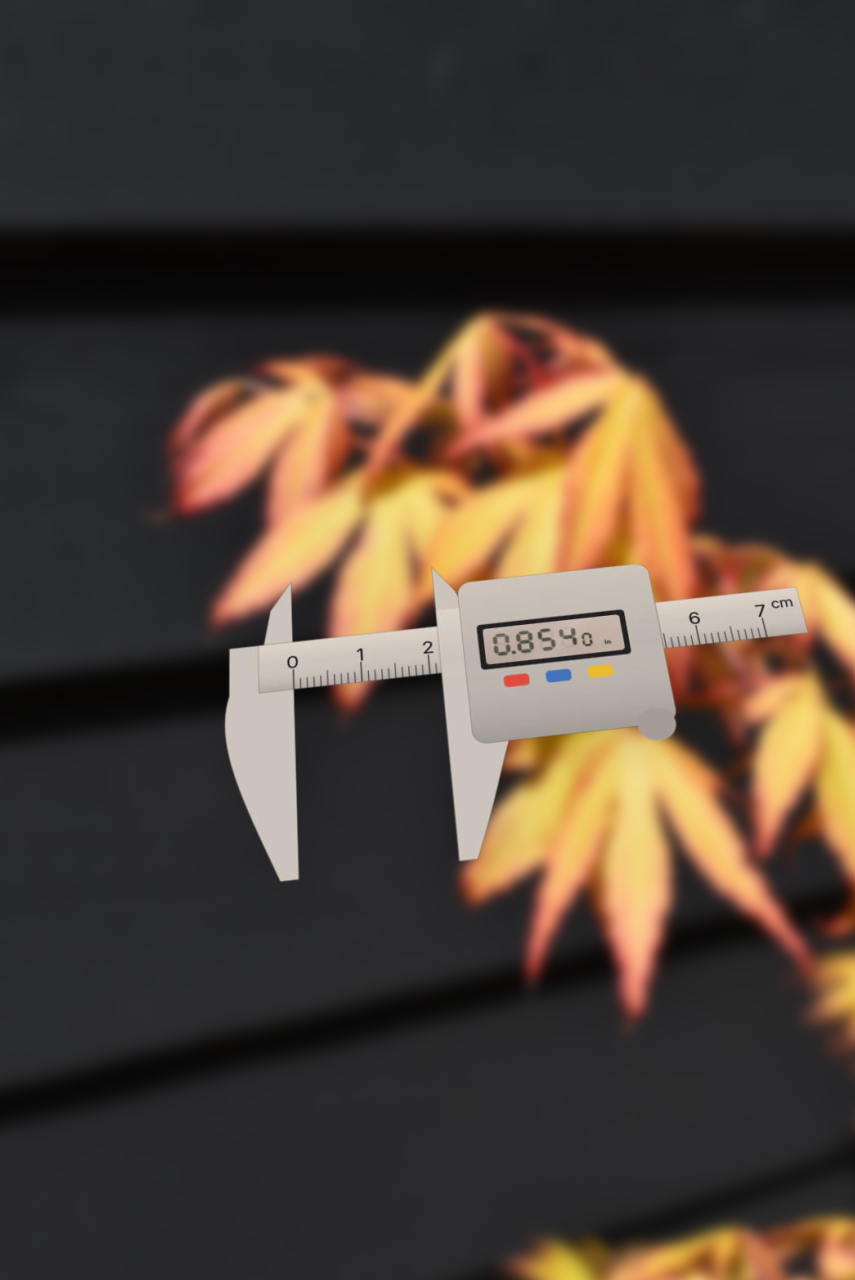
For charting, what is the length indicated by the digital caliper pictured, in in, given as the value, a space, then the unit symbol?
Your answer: 0.8540 in
